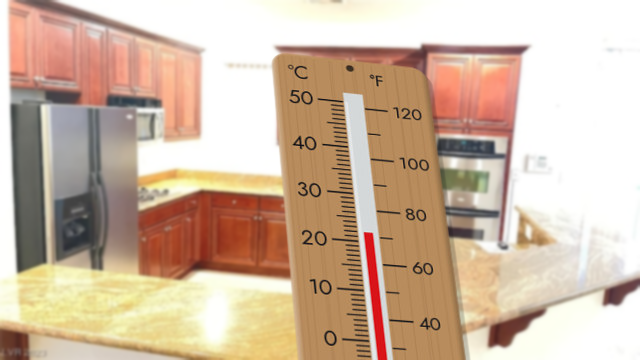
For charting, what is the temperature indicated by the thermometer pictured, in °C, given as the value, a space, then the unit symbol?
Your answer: 22 °C
